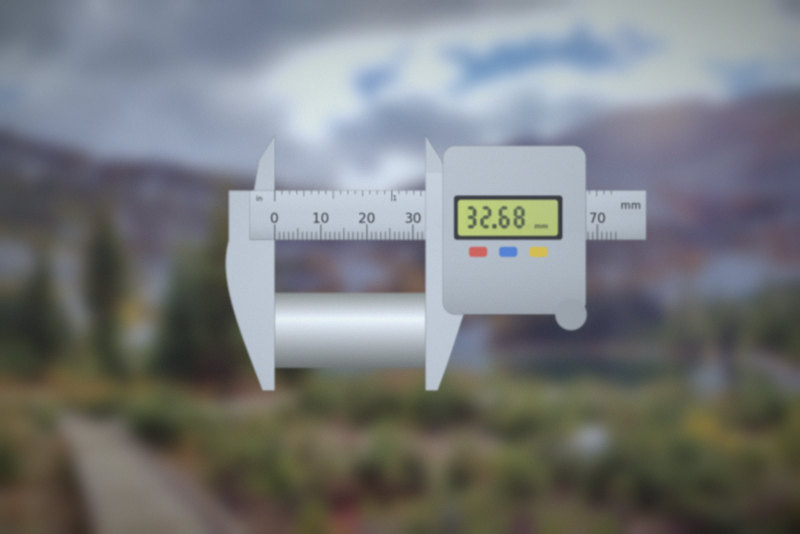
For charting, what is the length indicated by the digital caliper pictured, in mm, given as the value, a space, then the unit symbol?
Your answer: 32.68 mm
